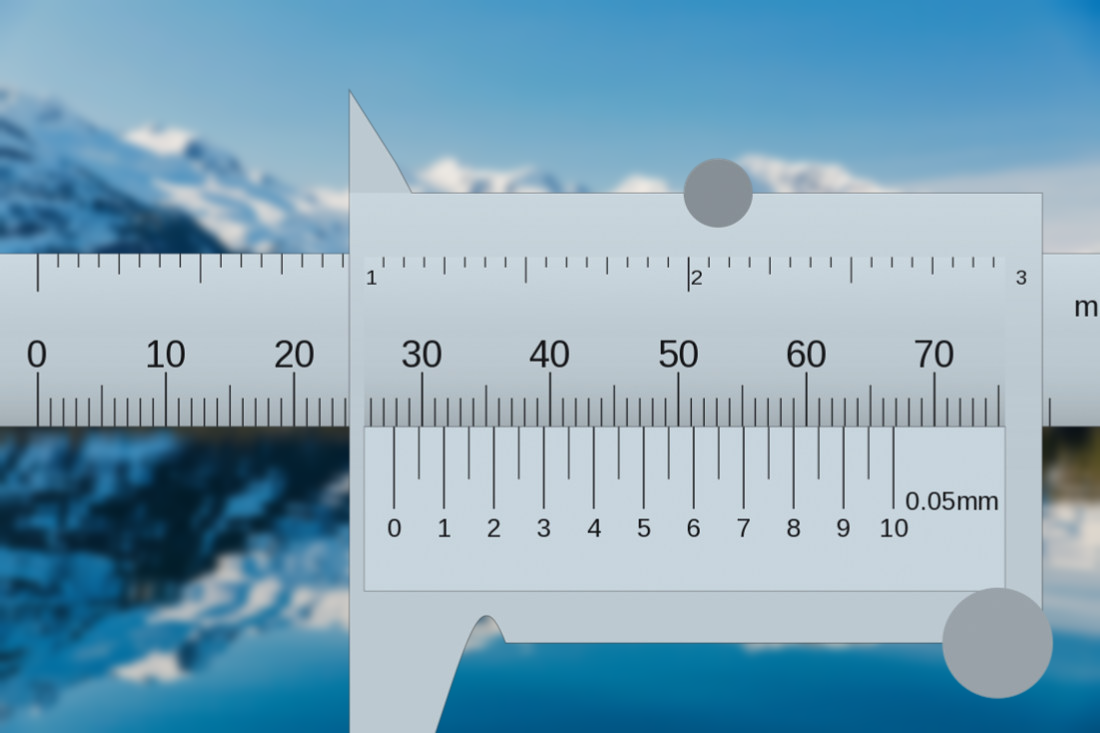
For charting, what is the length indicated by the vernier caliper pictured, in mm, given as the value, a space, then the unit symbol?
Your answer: 27.8 mm
